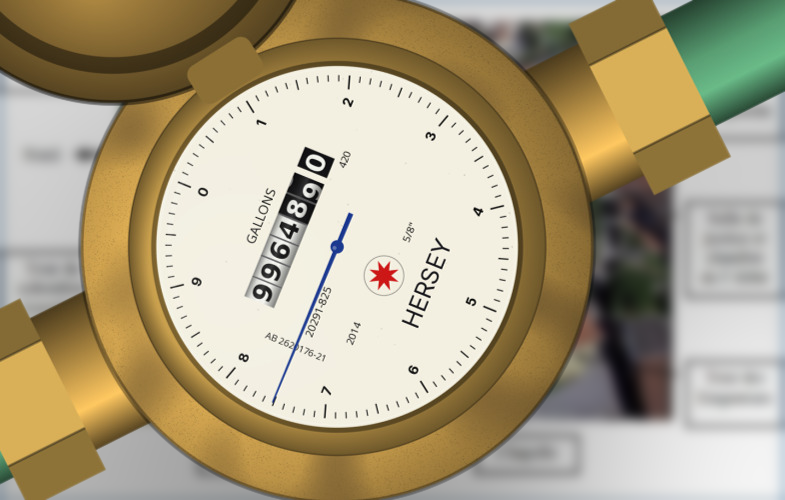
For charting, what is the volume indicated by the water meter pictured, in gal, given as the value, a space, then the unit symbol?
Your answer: 9964887.5 gal
